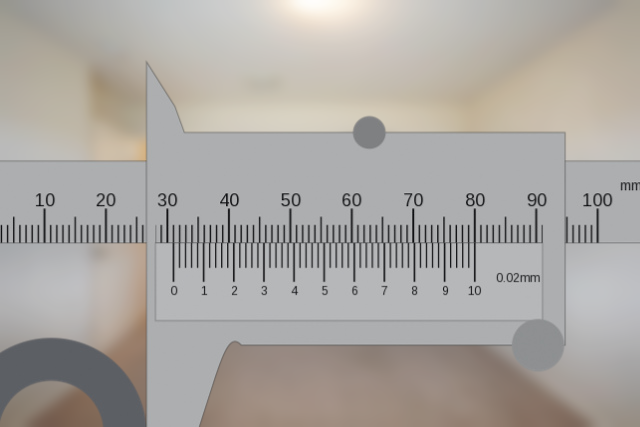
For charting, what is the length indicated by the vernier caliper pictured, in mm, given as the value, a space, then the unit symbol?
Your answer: 31.0 mm
